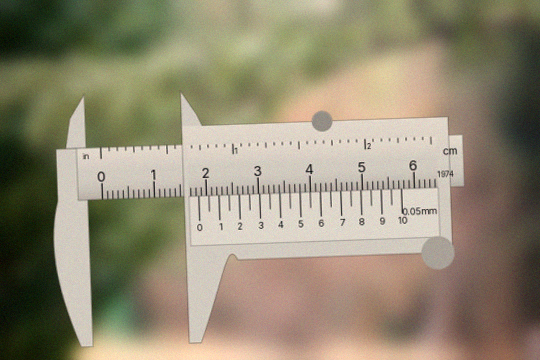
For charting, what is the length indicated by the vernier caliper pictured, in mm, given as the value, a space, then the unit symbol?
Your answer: 18.5 mm
